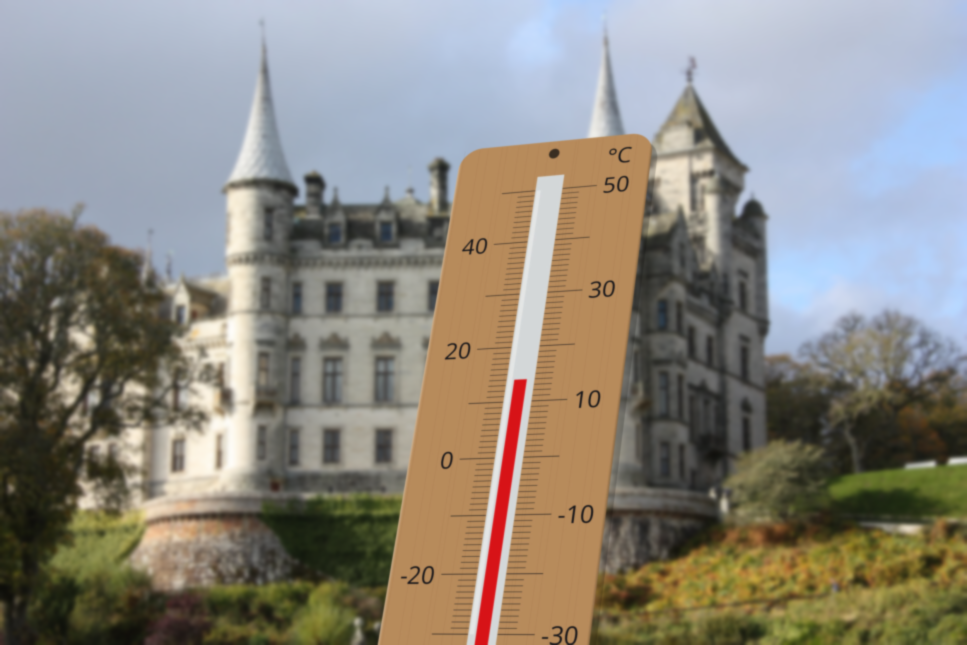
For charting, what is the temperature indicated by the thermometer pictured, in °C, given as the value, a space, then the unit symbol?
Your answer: 14 °C
